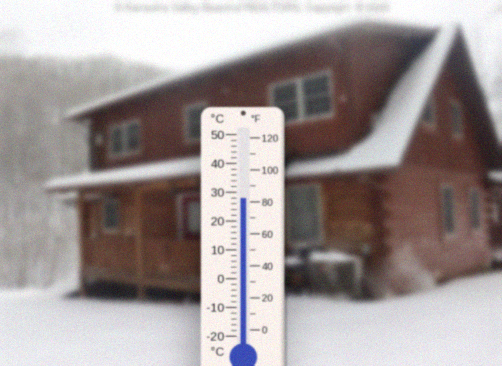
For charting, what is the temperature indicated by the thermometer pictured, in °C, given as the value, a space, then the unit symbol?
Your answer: 28 °C
